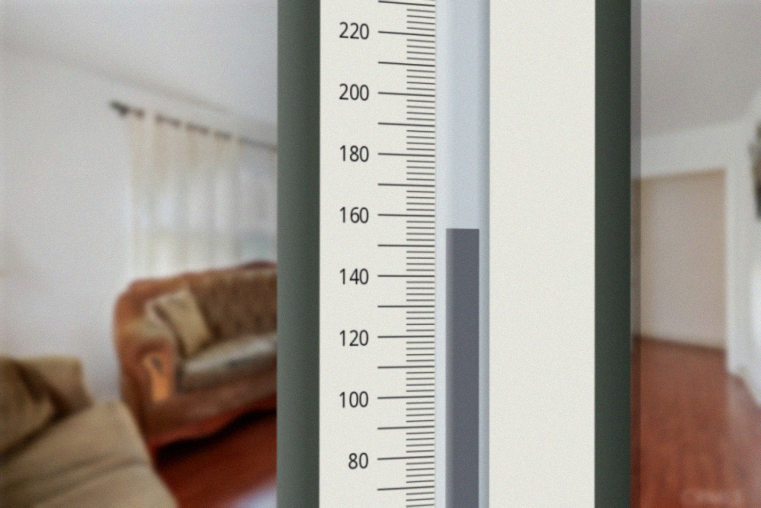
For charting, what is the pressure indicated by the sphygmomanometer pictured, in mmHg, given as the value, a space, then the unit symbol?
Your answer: 156 mmHg
